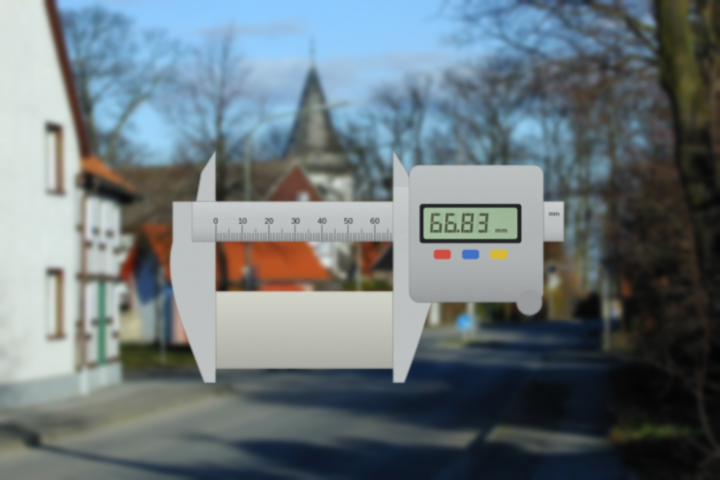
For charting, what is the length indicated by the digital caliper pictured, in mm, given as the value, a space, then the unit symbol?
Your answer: 66.83 mm
